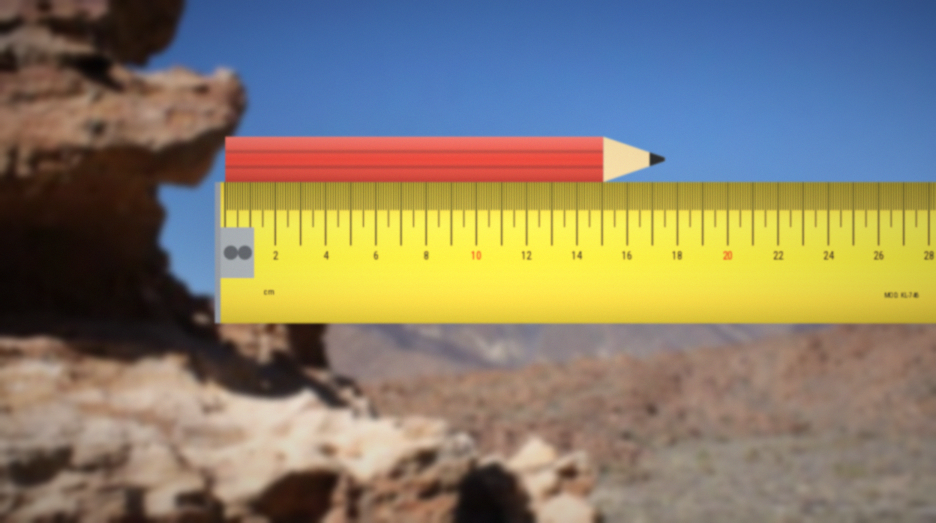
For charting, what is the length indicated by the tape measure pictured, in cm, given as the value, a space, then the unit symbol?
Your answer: 17.5 cm
